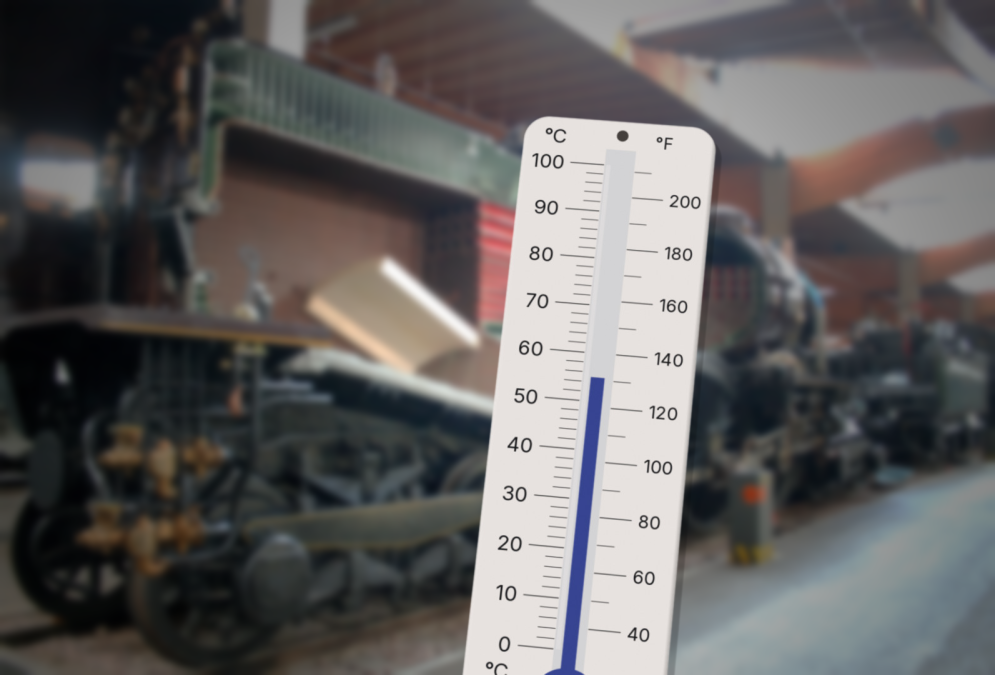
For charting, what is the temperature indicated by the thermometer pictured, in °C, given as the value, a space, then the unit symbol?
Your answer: 55 °C
